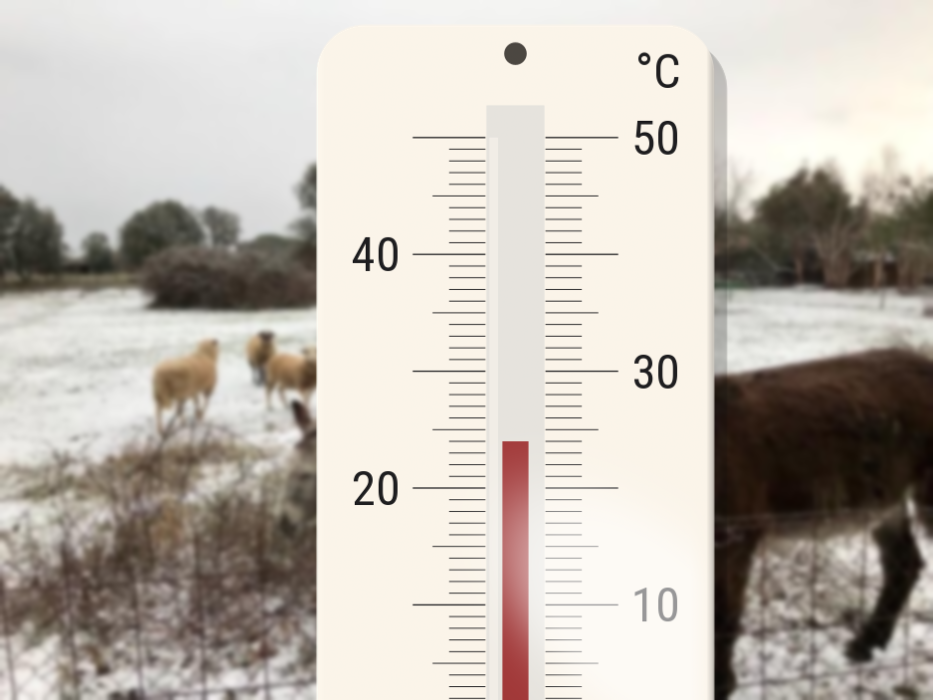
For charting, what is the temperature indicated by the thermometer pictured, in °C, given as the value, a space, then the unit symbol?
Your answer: 24 °C
